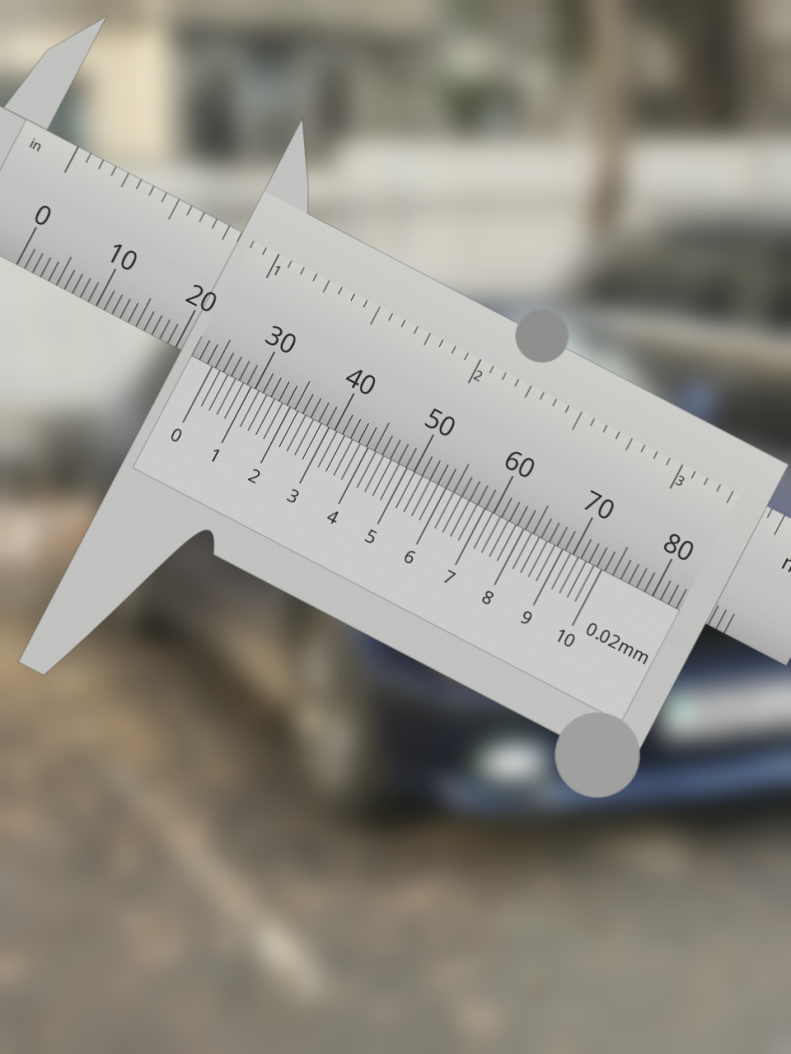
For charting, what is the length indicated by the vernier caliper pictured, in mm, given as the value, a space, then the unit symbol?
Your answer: 24.6 mm
